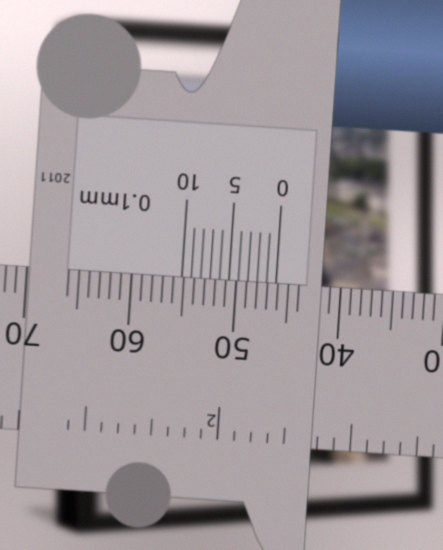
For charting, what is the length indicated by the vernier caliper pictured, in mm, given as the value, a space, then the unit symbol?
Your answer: 46.2 mm
